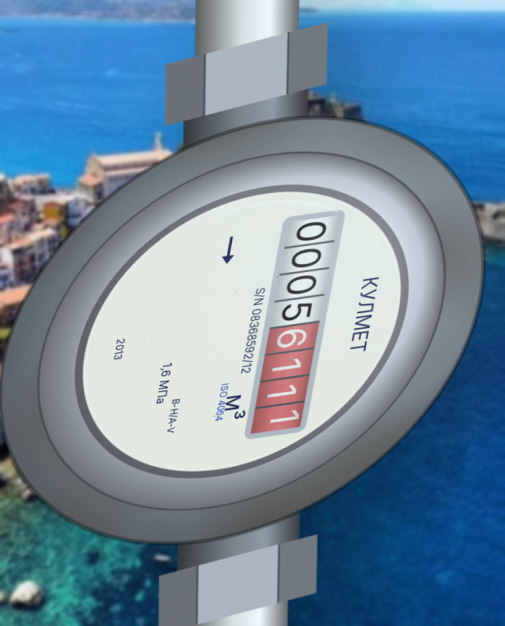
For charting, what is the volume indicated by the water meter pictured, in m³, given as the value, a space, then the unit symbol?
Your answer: 5.6111 m³
